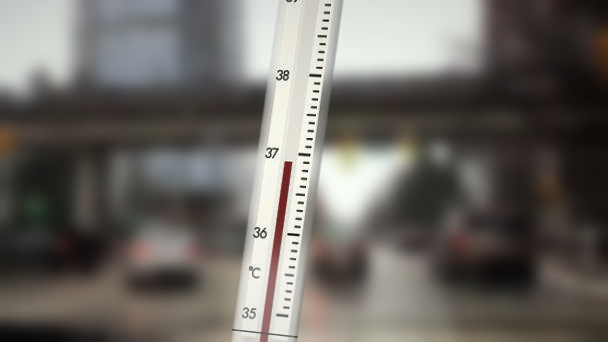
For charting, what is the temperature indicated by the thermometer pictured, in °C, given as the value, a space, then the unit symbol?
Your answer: 36.9 °C
